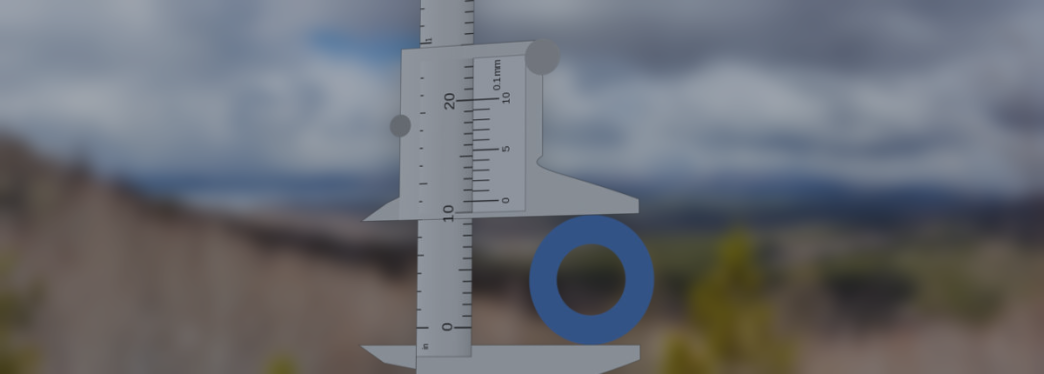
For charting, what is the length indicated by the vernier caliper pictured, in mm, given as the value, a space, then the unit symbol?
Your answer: 11.0 mm
